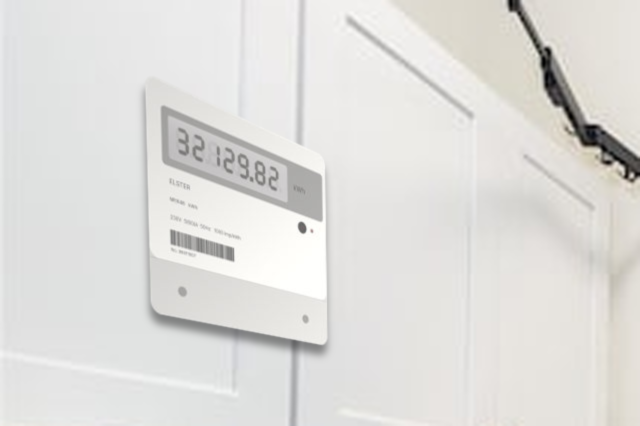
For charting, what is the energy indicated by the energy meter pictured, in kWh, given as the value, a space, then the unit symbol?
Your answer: 32129.82 kWh
